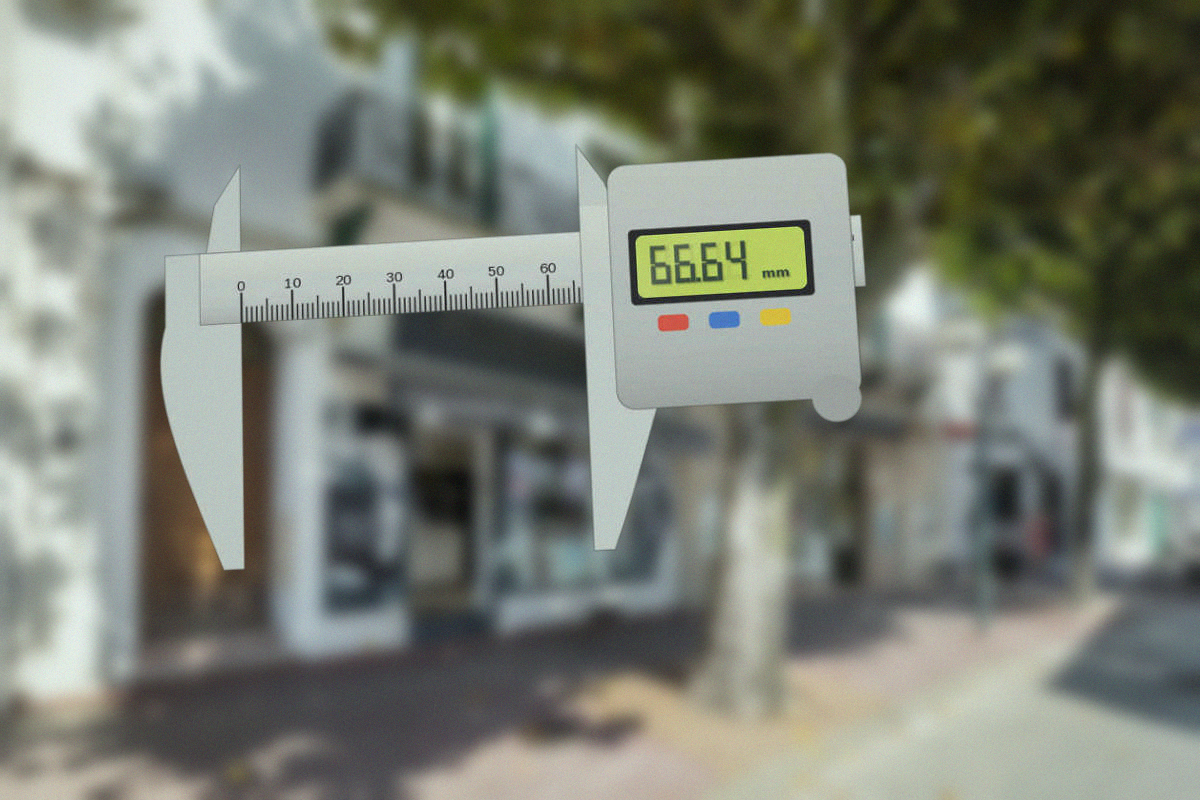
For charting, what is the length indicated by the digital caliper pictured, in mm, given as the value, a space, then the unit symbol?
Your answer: 66.64 mm
